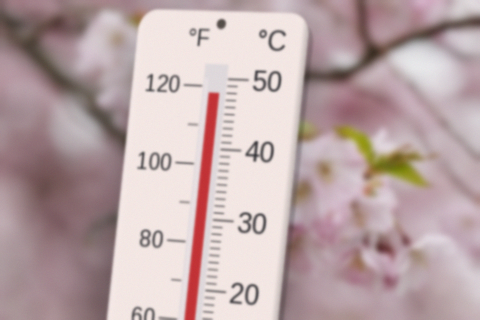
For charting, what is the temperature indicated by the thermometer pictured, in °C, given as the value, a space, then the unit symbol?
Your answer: 48 °C
